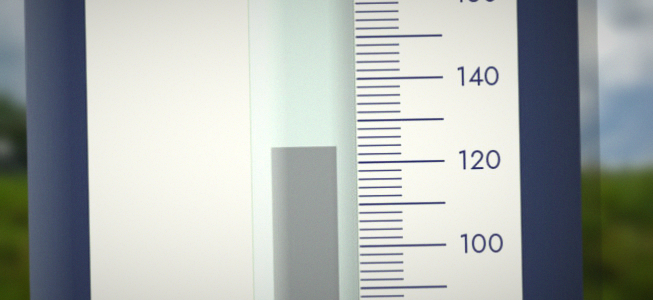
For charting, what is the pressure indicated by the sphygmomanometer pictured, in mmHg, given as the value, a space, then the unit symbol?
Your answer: 124 mmHg
